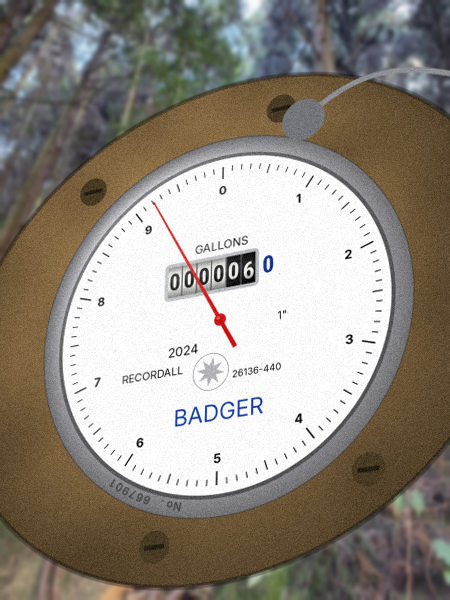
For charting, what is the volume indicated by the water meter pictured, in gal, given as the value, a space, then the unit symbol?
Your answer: 59.2 gal
